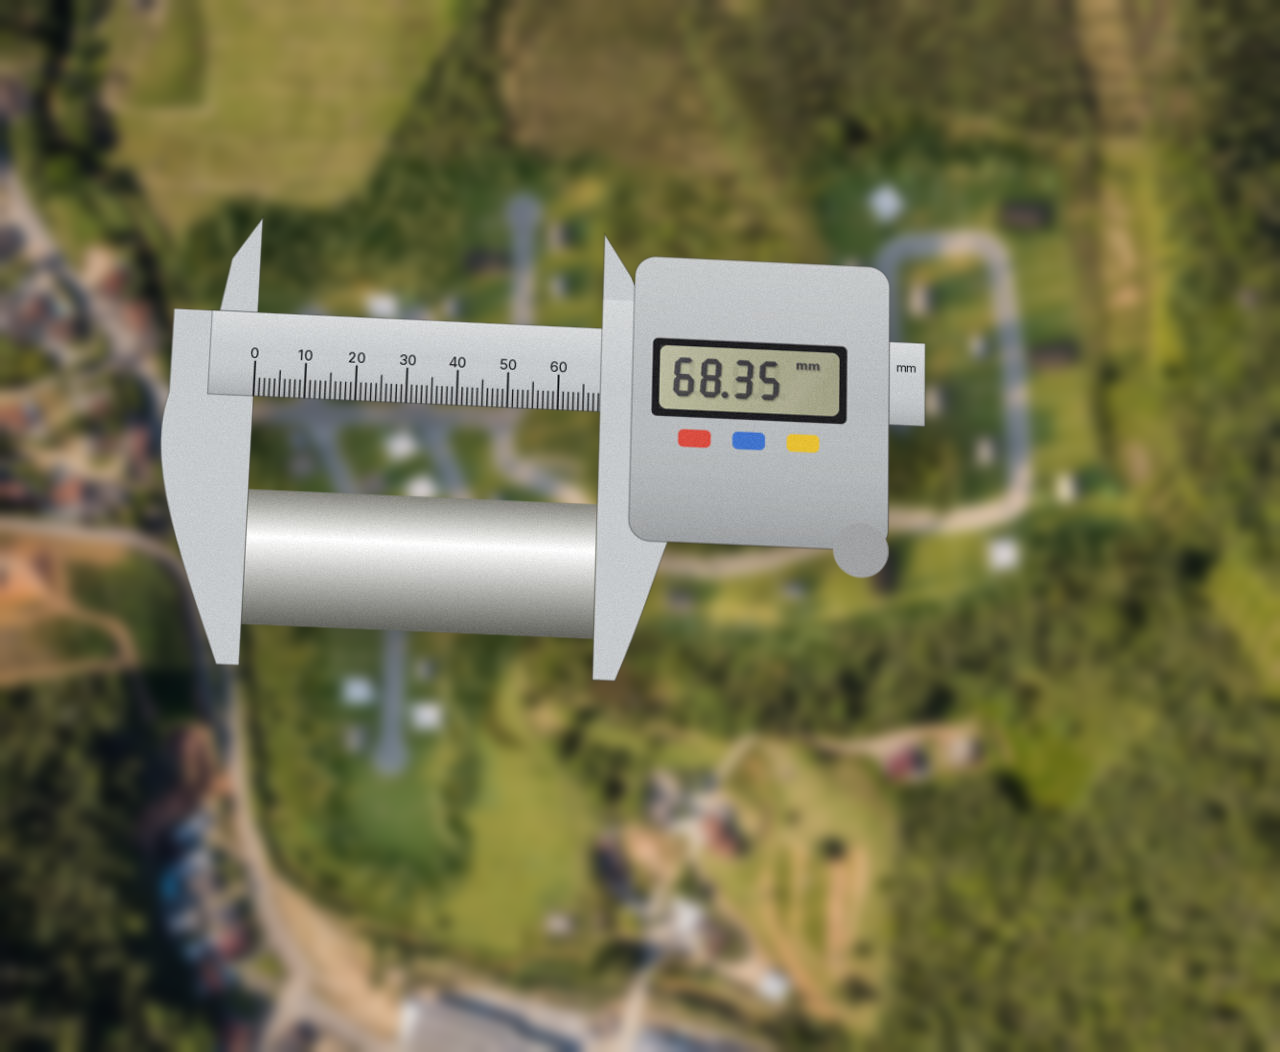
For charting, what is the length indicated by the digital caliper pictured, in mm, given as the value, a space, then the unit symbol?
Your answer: 68.35 mm
